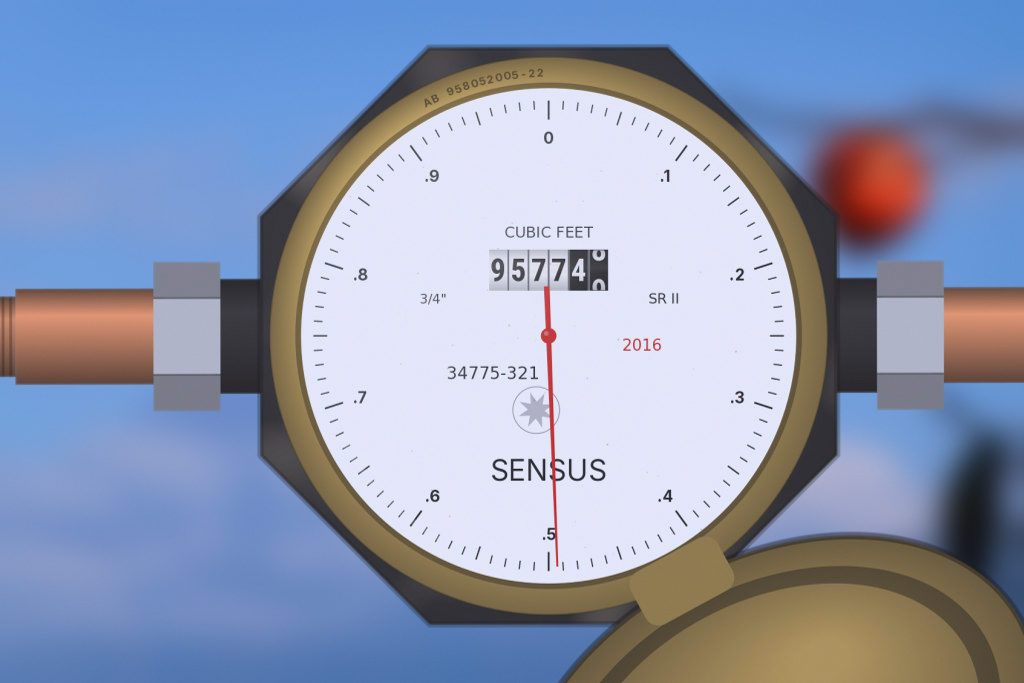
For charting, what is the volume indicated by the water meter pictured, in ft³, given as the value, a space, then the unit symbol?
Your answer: 957748.49 ft³
